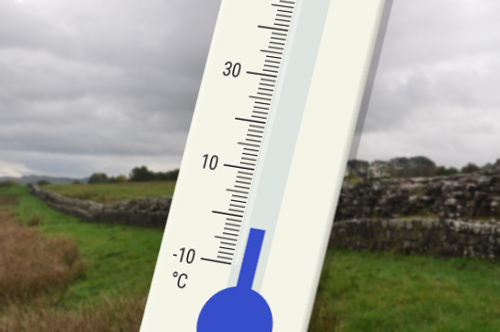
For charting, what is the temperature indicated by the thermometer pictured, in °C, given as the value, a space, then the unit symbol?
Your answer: -2 °C
